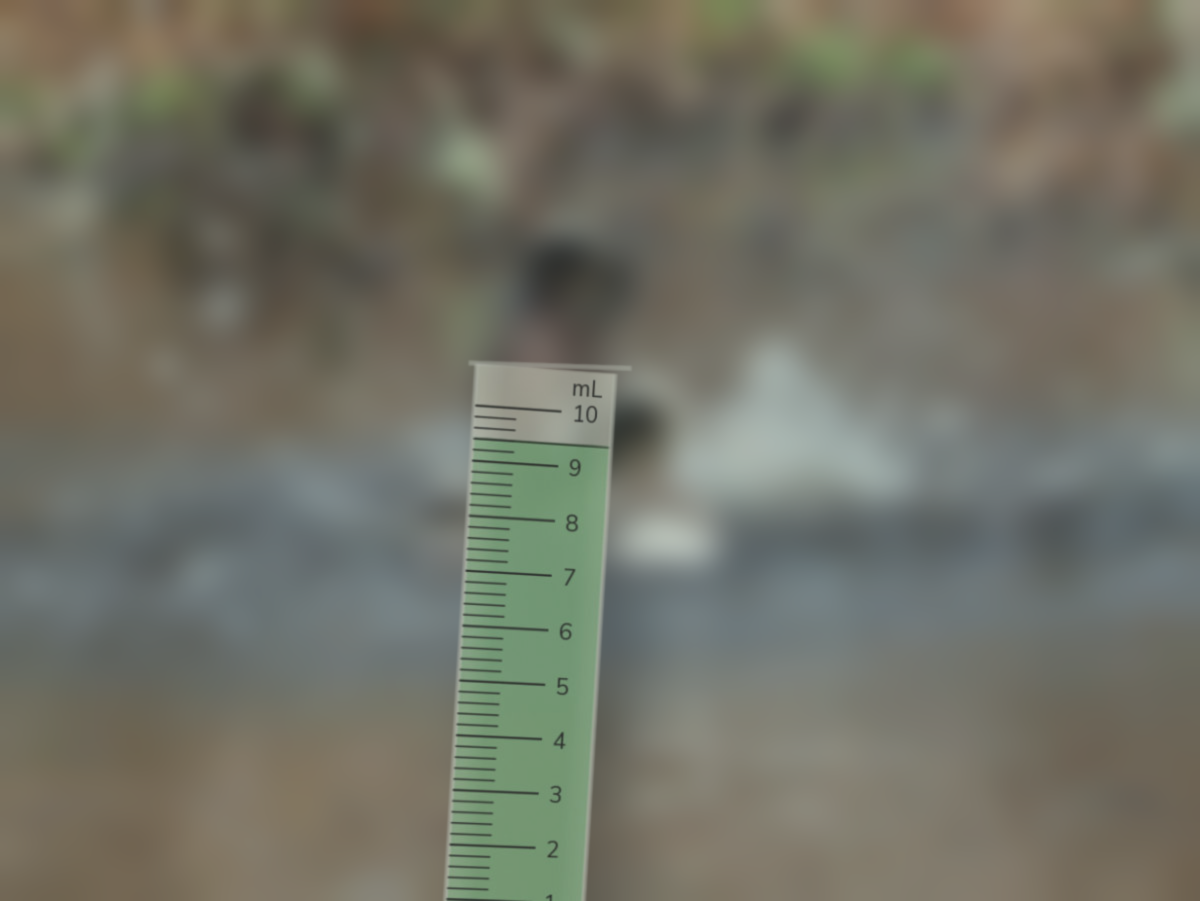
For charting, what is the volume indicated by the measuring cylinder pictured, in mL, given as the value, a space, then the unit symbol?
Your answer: 9.4 mL
